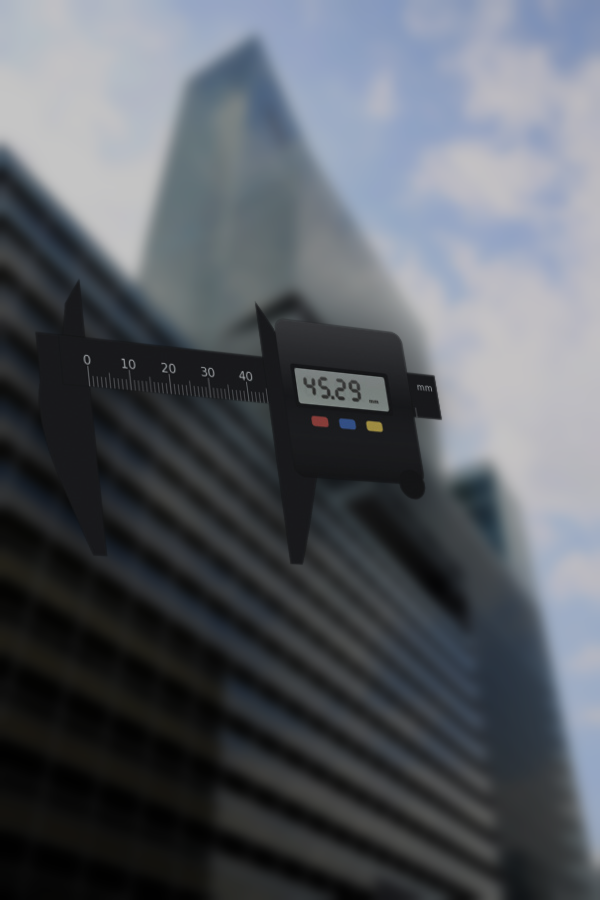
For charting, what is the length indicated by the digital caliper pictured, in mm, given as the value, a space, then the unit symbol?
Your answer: 45.29 mm
